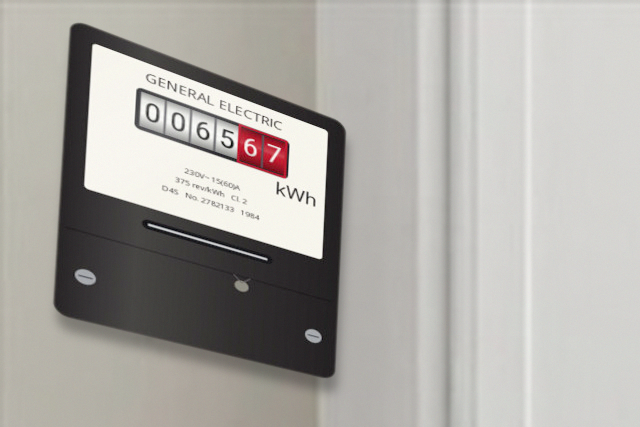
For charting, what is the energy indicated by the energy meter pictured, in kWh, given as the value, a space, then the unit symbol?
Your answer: 65.67 kWh
